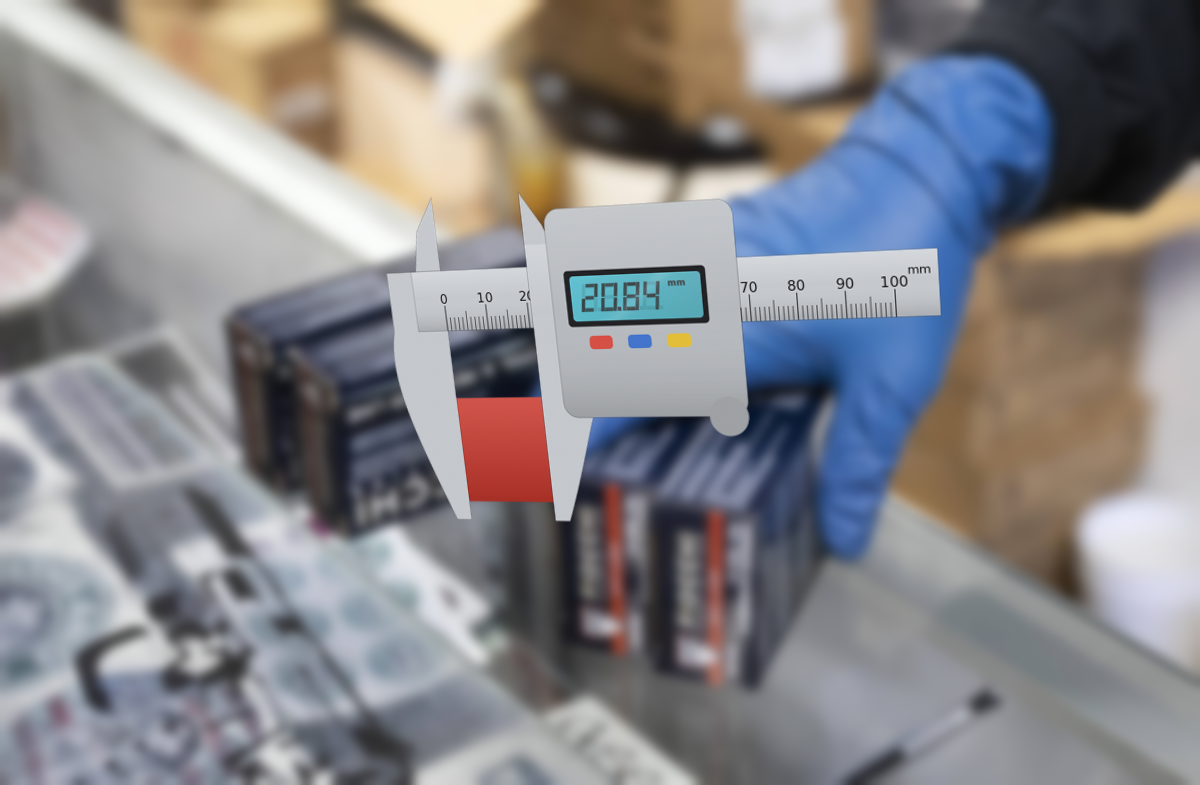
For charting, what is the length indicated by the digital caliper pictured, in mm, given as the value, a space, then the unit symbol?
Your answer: 20.84 mm
